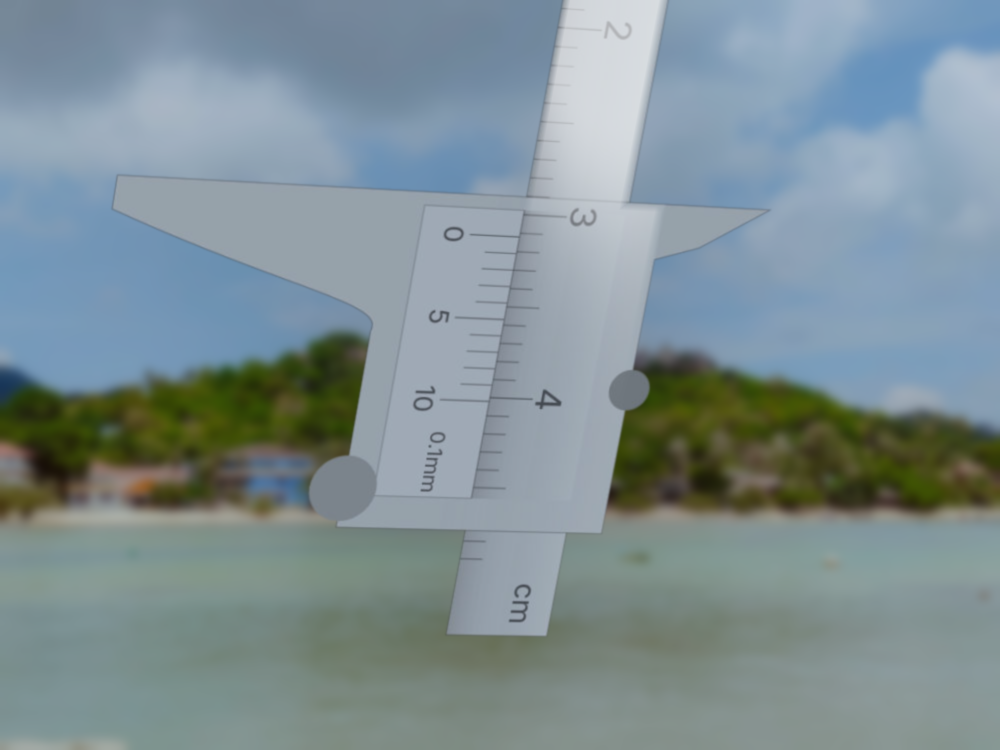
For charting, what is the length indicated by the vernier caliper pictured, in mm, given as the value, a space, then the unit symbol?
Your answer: 31.2 mm
